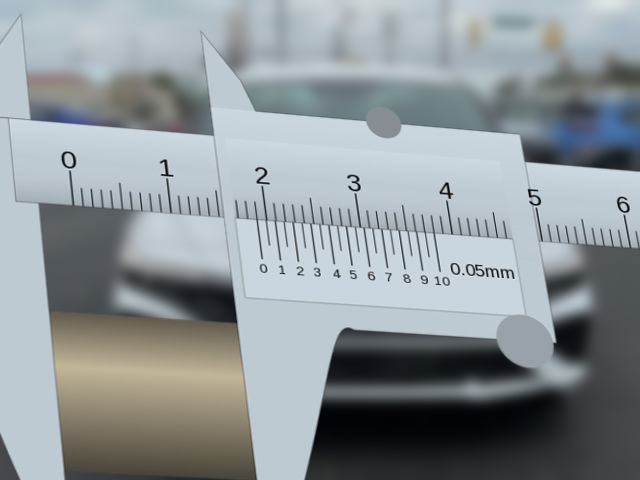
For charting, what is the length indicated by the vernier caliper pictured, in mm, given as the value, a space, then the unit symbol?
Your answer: 19.0 mm
